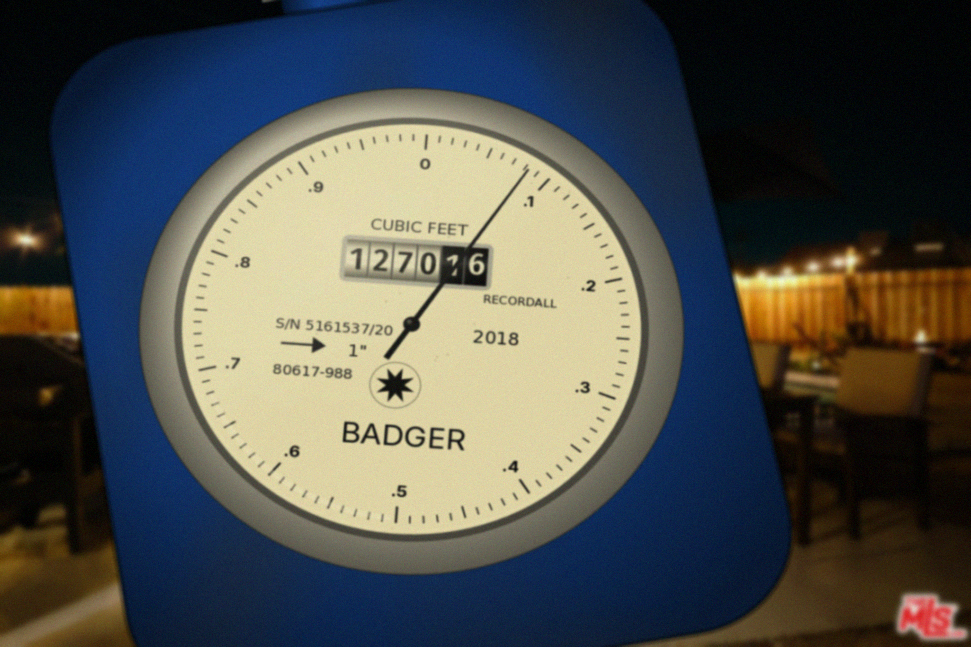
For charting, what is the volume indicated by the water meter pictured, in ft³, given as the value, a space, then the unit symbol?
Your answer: 127016.08 ft³
